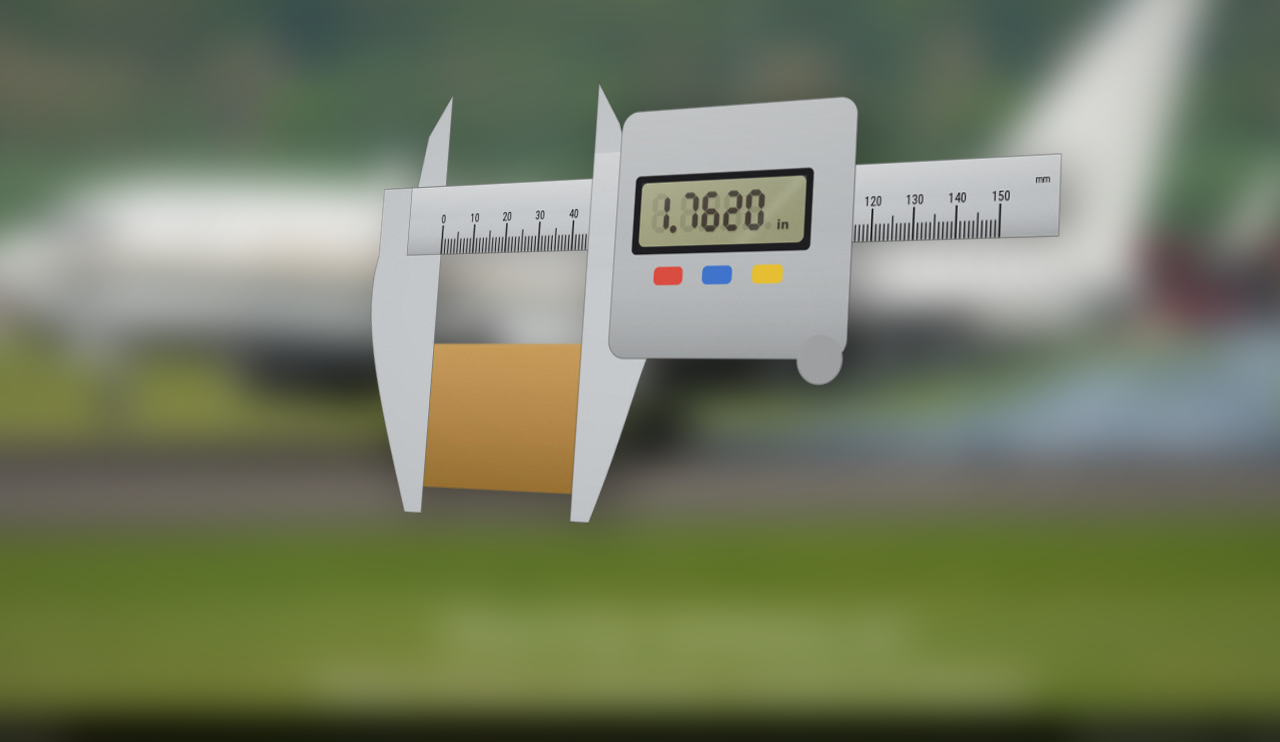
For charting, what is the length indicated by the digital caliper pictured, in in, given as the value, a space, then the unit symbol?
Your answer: 1.7620 in
